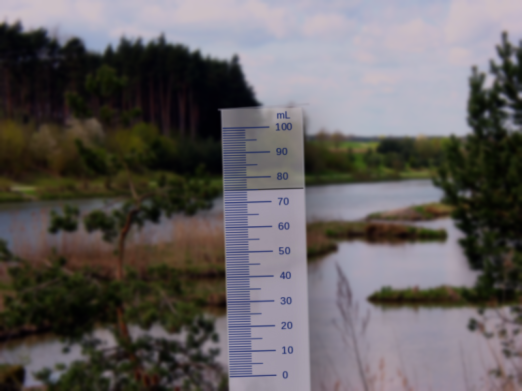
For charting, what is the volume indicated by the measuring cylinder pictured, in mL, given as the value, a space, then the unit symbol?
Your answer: 75 mL
